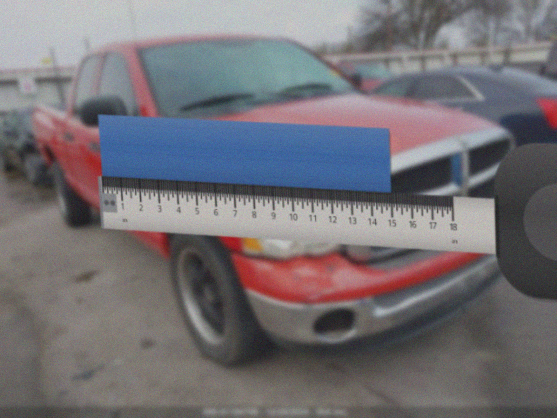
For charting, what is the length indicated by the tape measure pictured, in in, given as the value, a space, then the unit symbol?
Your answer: 15 in
